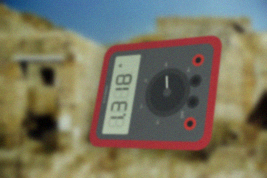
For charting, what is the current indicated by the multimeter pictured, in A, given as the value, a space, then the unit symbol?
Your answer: 1.318 A
